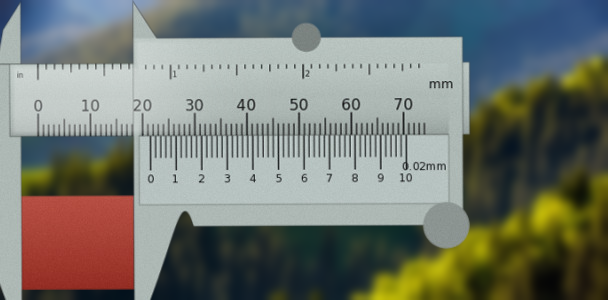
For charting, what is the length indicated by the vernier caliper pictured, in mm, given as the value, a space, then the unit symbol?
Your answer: 21.5 mm
